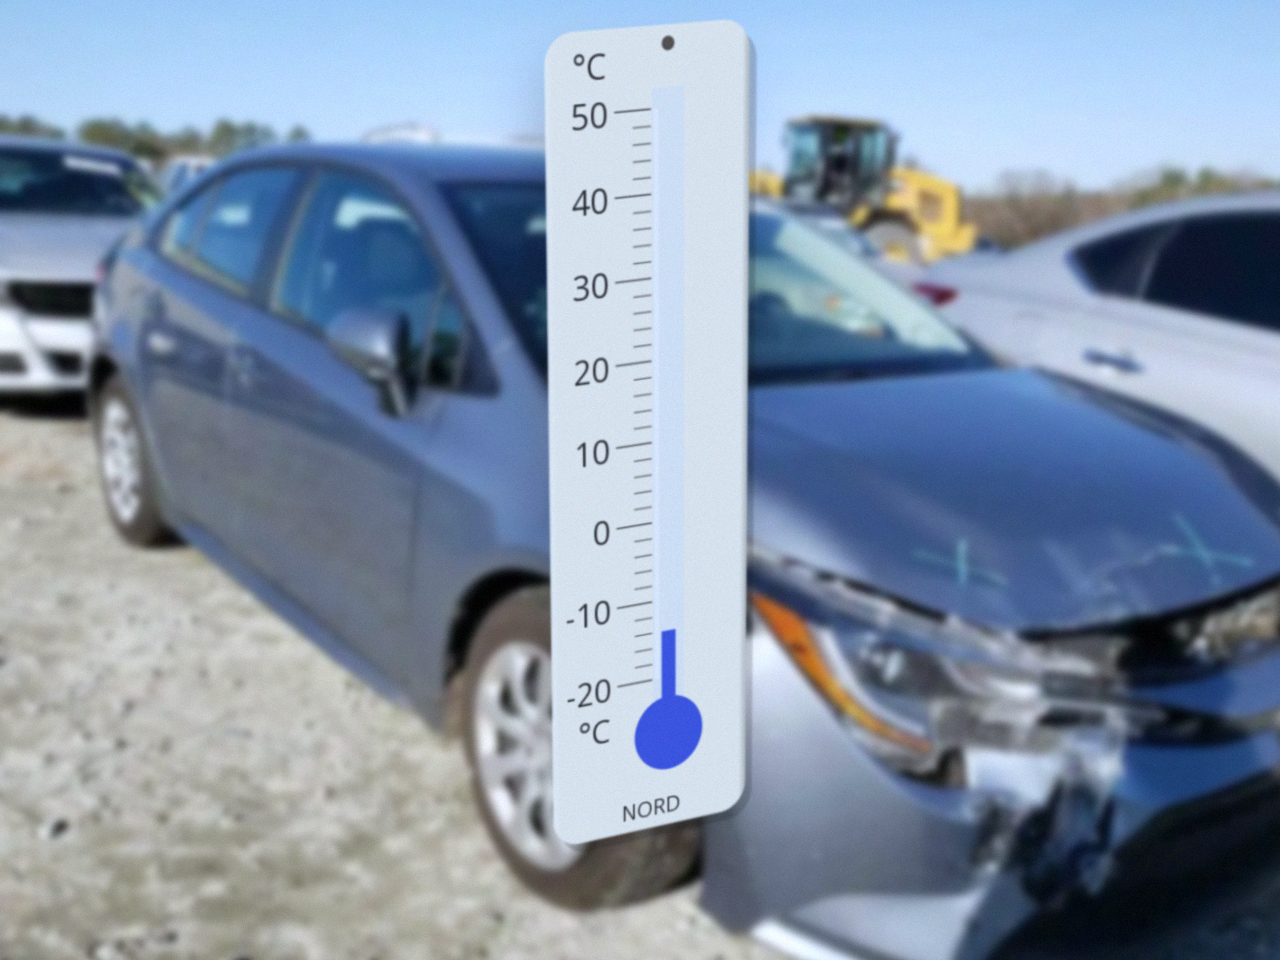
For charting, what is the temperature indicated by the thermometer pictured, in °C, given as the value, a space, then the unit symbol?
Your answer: -14 °C
